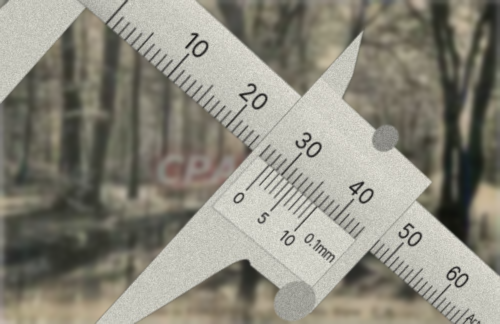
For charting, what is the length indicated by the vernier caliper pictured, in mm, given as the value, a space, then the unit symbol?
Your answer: 27.8 mm
